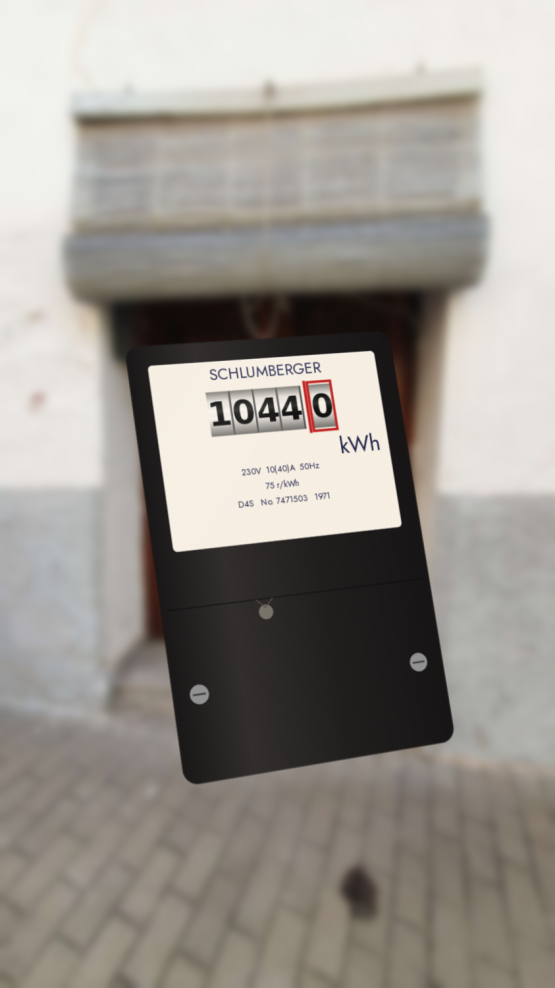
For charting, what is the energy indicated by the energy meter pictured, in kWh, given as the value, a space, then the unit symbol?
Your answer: 1044.0 kWh
